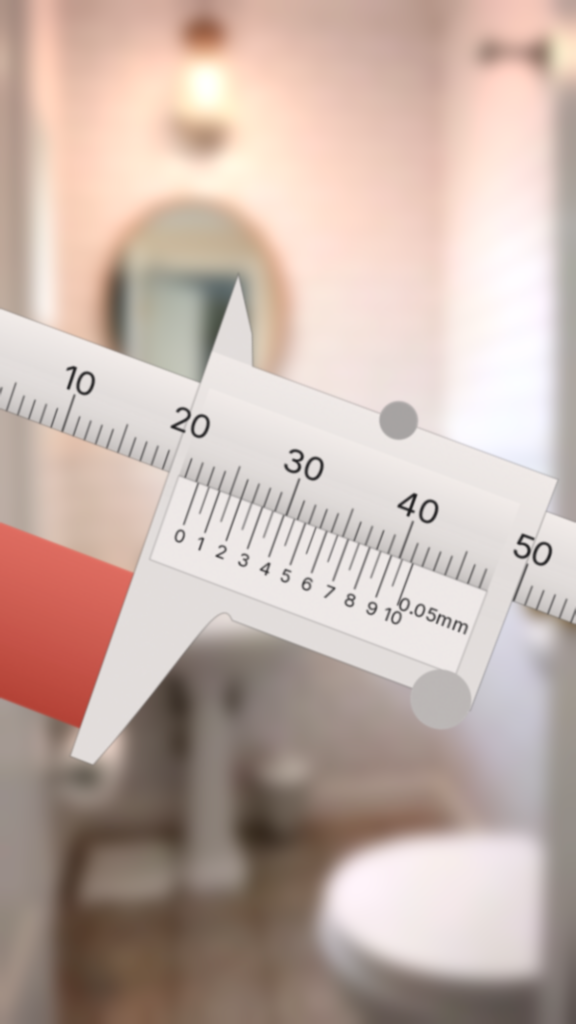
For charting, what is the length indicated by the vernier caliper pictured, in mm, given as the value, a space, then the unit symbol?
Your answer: 22.2 mm
